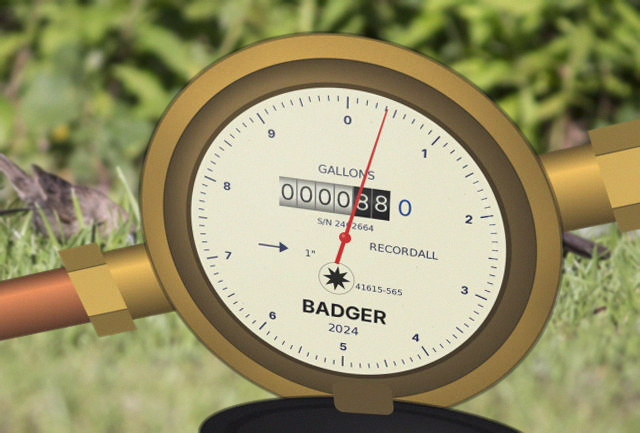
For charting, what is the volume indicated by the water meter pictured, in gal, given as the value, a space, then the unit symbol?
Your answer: 880.4 gal
